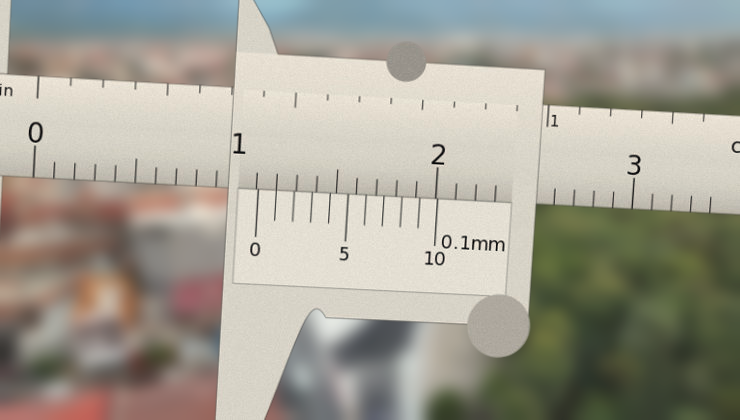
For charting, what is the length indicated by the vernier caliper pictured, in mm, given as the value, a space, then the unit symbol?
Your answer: 11.1 mm
